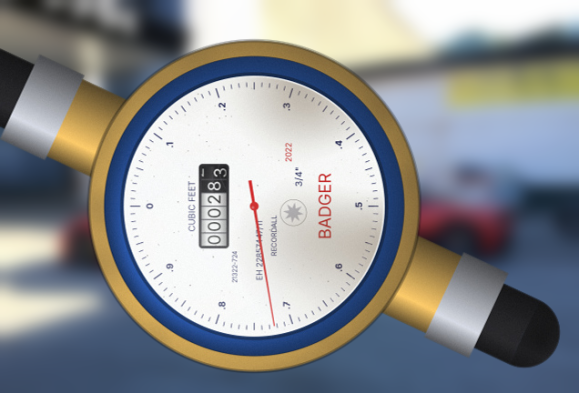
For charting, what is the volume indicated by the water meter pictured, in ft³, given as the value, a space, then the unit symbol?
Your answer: 282.72 ft³
